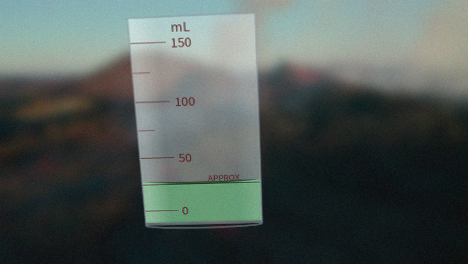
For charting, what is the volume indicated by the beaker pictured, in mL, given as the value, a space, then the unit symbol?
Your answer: 25 mL
